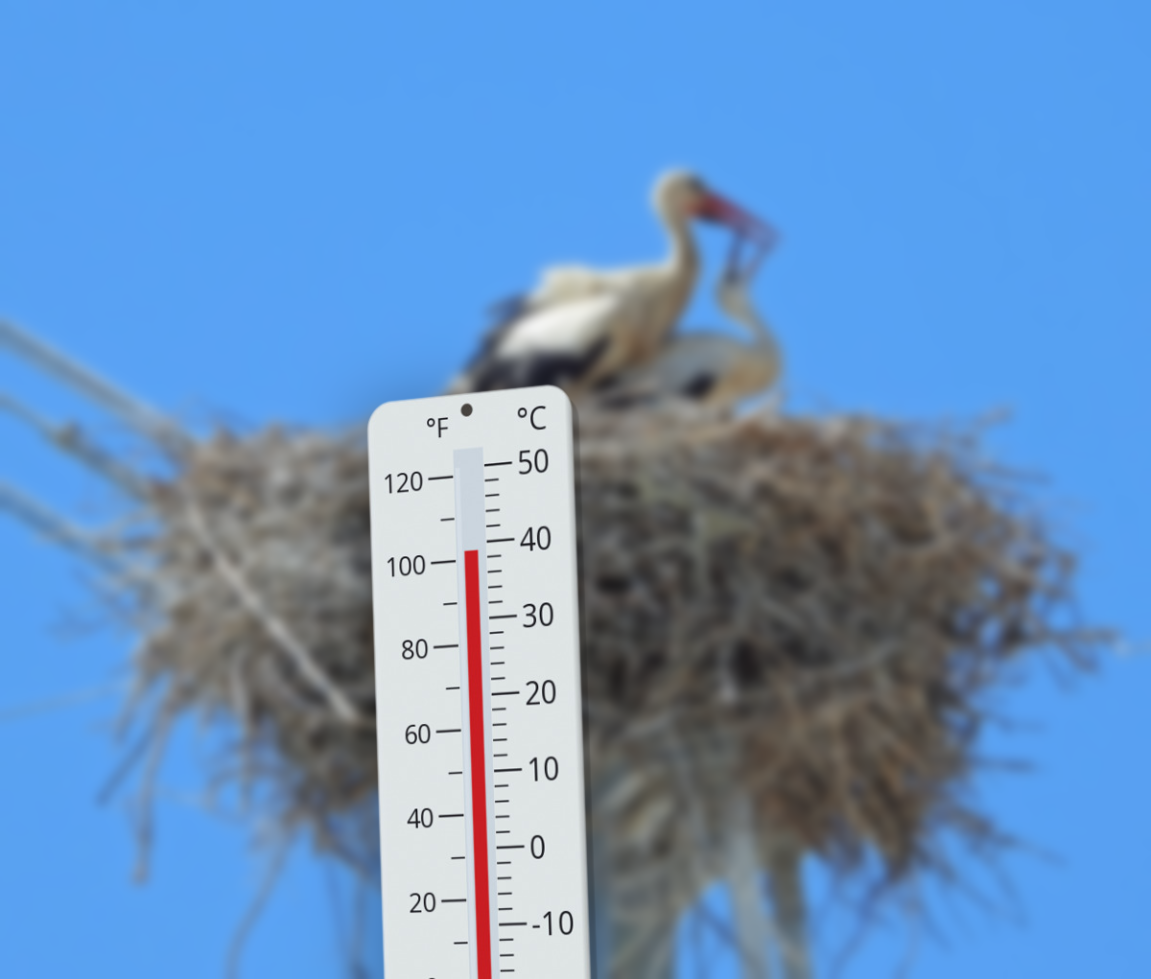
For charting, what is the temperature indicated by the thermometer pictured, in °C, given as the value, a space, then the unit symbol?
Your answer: 39 °C
